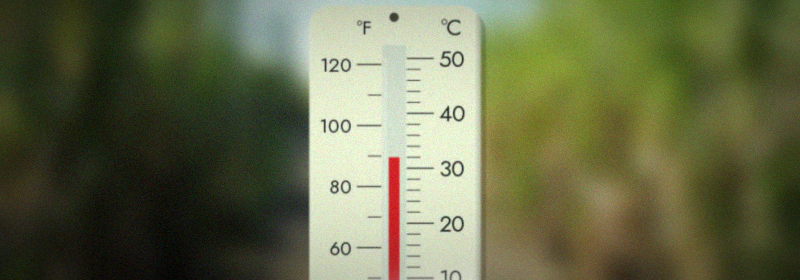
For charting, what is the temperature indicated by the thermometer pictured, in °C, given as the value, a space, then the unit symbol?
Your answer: 32 °C
